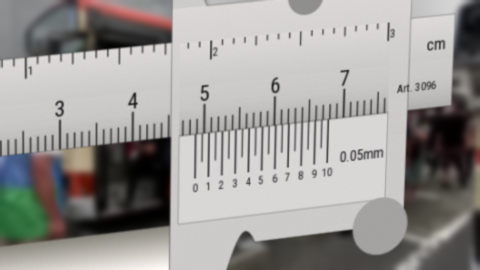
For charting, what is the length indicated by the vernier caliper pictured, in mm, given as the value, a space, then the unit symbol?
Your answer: 48.8 mm
